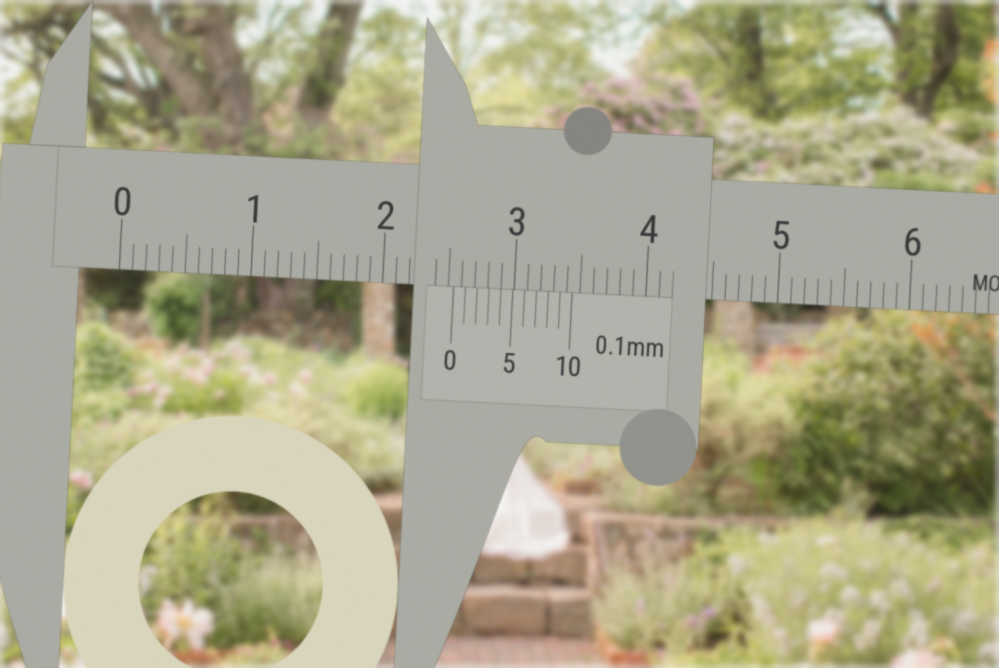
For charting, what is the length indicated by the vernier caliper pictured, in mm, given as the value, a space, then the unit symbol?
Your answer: 25.4 mm
